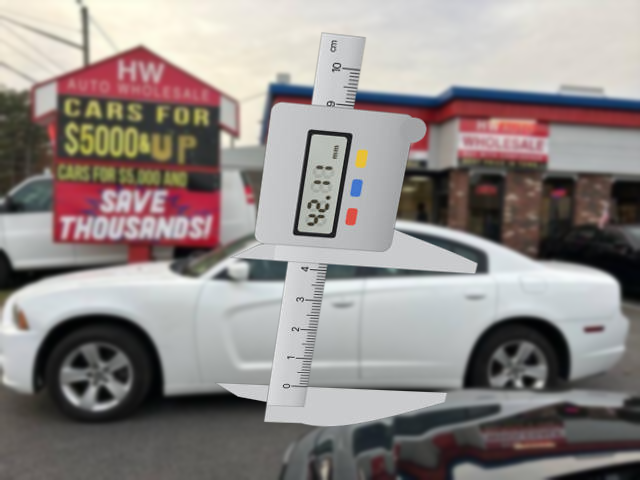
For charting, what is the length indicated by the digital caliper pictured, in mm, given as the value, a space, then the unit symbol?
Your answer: 42.11 mm
